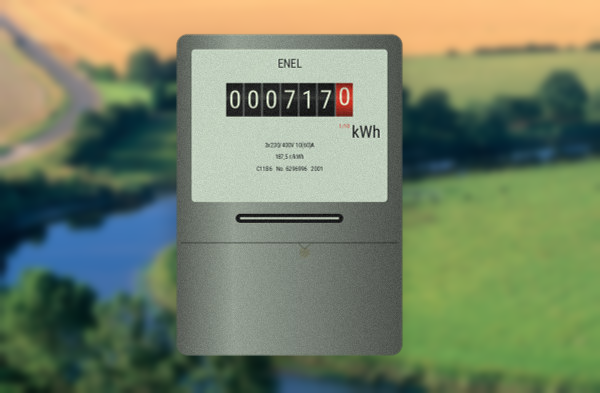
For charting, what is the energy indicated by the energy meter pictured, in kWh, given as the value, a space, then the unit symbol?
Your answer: 717.0 kWh
